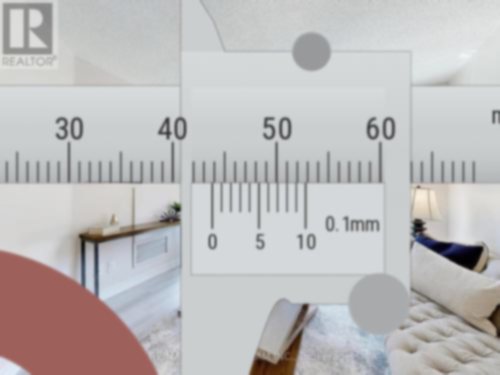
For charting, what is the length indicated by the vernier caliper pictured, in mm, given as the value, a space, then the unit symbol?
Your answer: 43.8 mm
